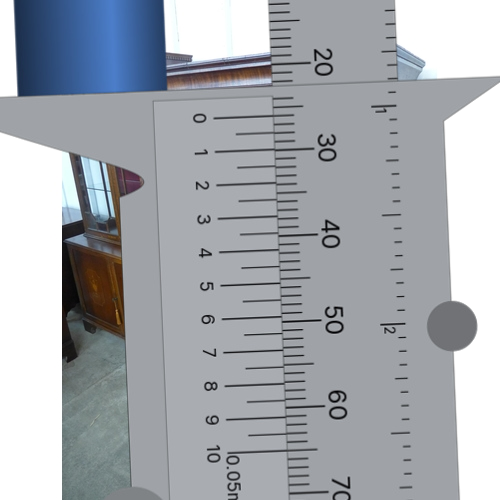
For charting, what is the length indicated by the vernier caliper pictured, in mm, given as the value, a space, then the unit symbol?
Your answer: 26.0 mm
